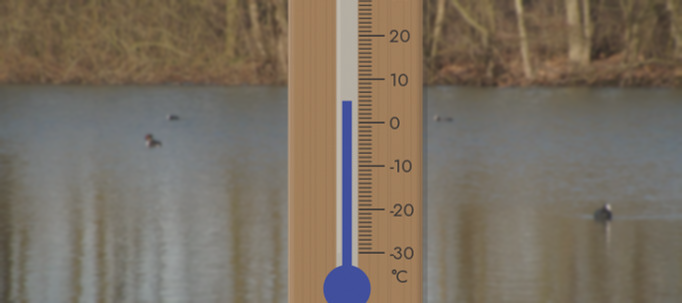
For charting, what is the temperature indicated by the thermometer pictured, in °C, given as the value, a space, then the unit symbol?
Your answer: 5 °C
